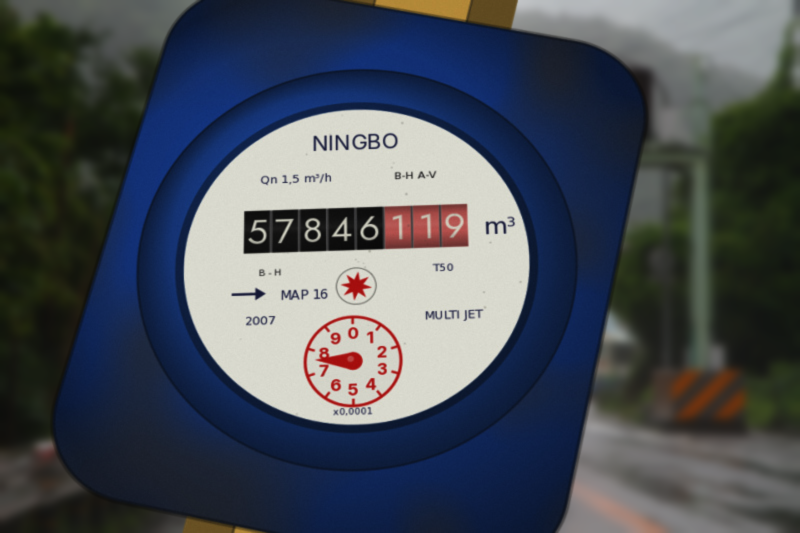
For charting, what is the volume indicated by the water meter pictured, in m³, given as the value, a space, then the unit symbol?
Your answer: 57846.1197 m³
